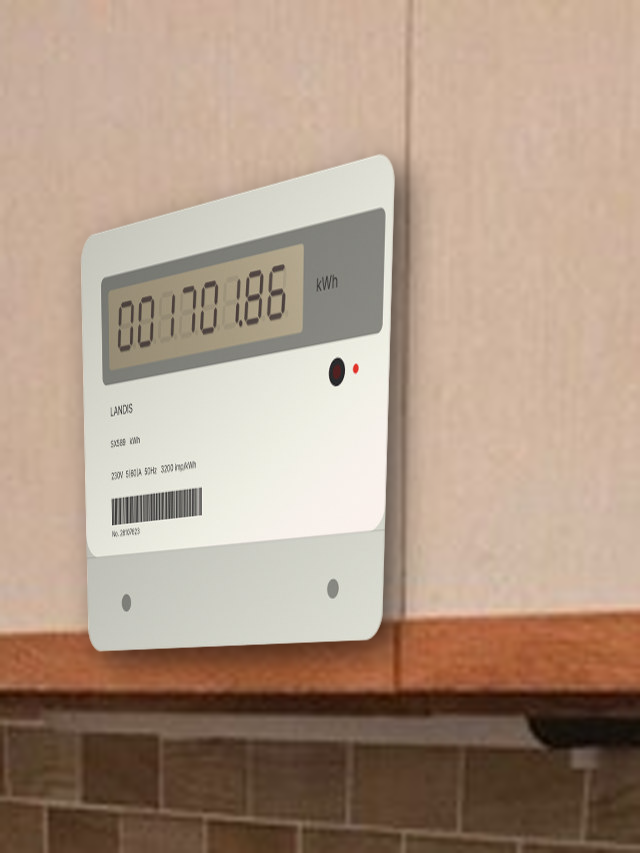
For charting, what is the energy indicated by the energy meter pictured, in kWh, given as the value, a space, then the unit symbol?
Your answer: 1701.86 kWh
